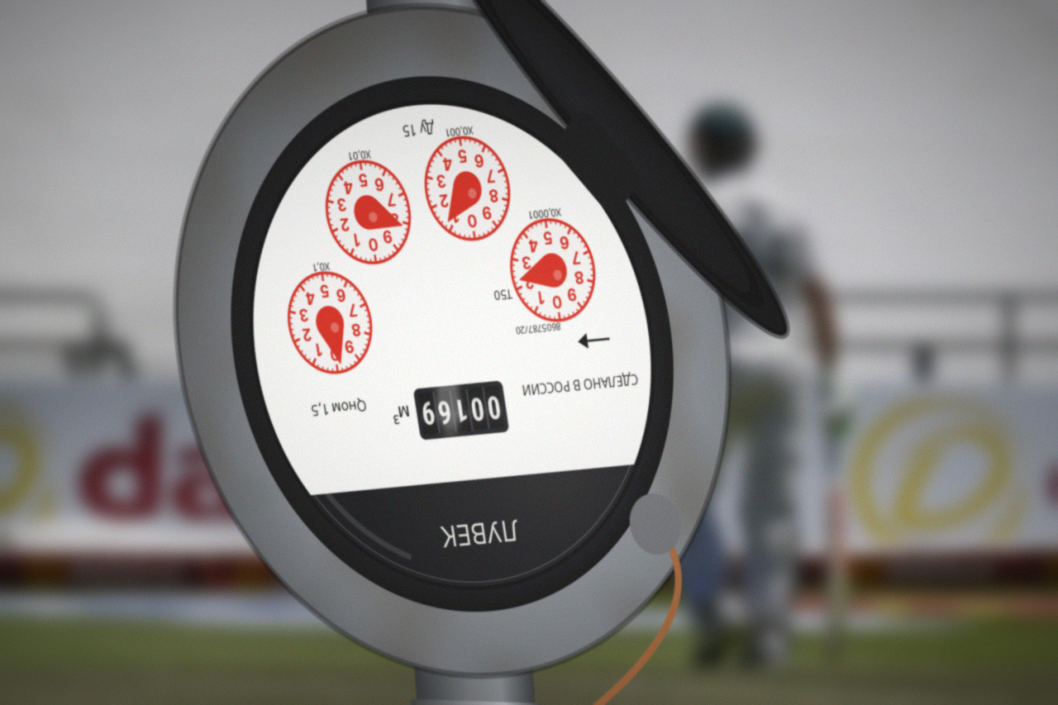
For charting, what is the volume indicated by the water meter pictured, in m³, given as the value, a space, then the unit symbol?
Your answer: 168.9812 m³
